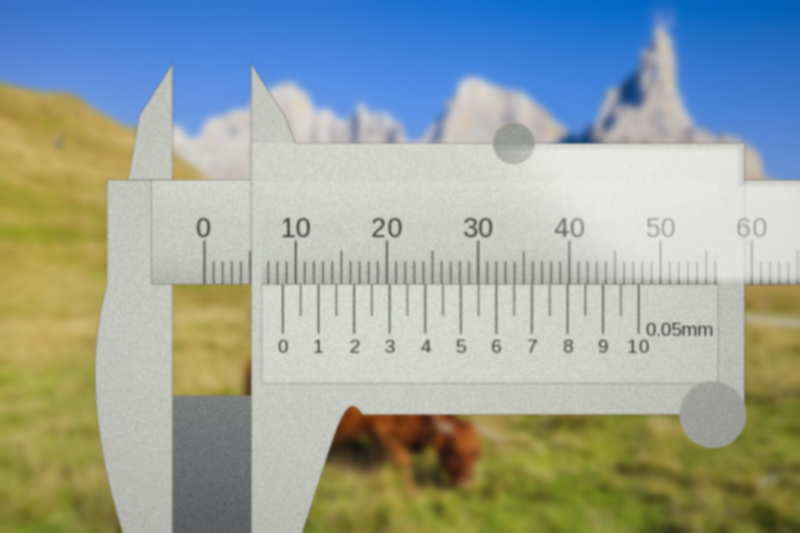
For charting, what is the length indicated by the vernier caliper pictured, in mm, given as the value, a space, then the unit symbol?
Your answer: 8.6 mm
